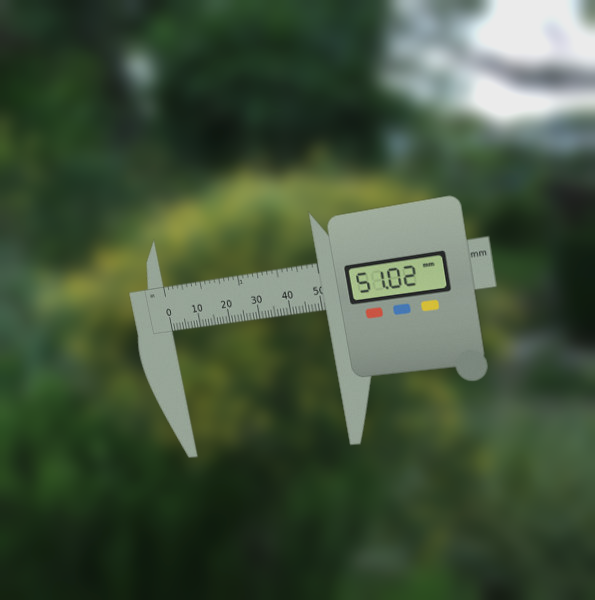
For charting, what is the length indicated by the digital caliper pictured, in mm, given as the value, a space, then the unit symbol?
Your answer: 51.02 mm
